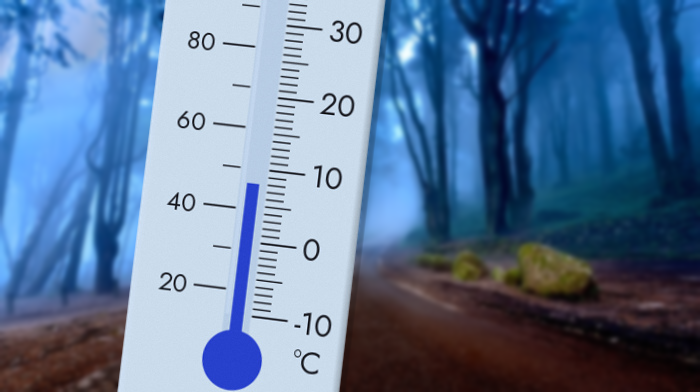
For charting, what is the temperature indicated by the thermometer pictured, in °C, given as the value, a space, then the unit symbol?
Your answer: 8 °C
